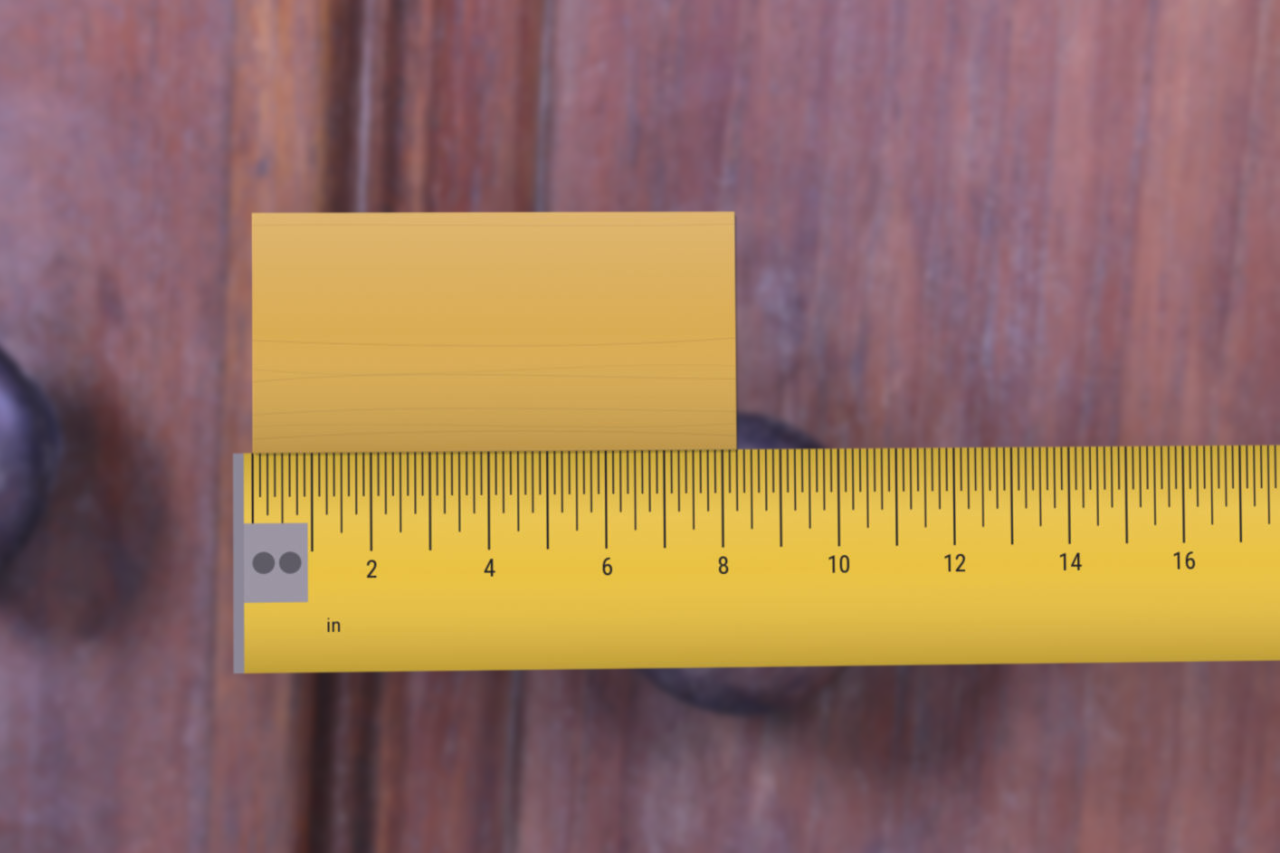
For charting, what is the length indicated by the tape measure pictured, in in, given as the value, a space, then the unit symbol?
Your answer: 8.25 in
